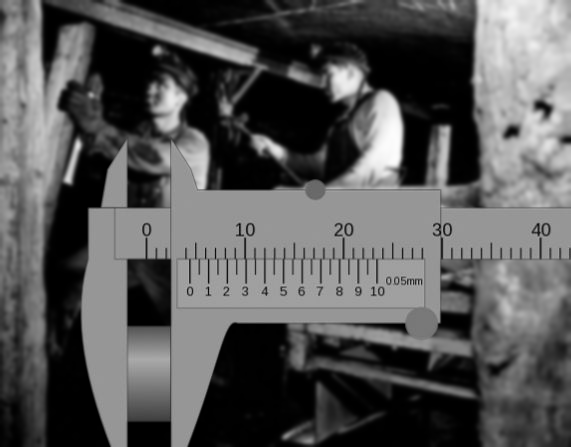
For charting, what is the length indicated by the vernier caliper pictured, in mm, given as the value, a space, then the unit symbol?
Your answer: 4.4 mm
